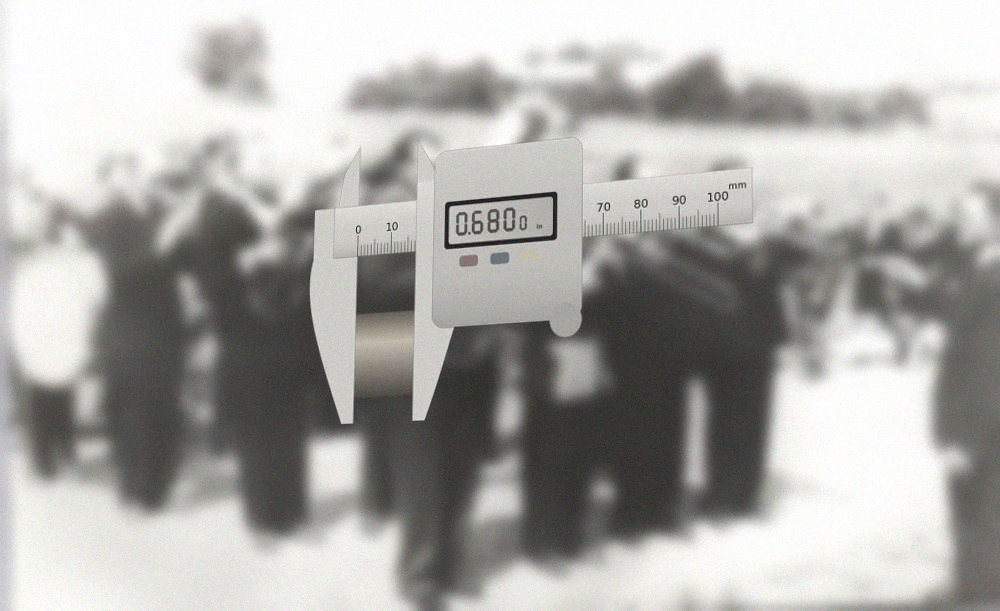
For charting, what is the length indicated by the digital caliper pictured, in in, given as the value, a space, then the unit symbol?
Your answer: 0.6800 in
